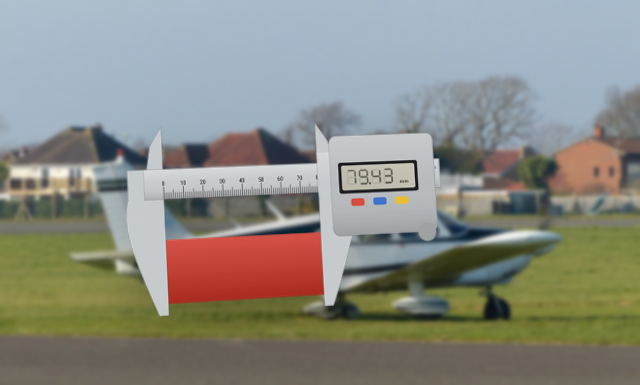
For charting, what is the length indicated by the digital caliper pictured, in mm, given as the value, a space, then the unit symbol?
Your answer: 79.43 mm
